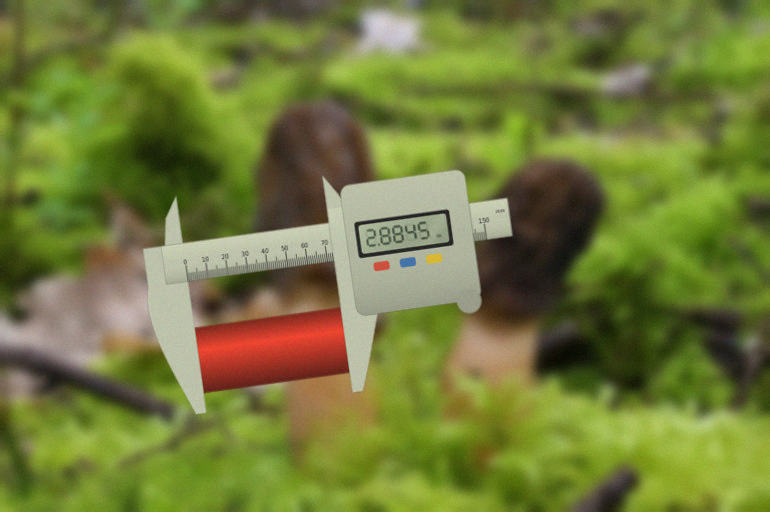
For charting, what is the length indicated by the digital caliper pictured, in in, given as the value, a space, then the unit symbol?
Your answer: 2.8845 in
